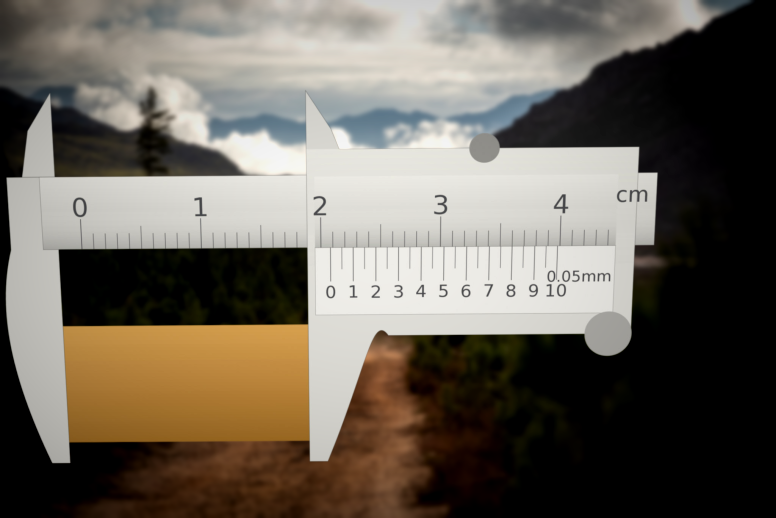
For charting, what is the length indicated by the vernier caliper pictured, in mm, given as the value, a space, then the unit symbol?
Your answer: 20.8 mm
